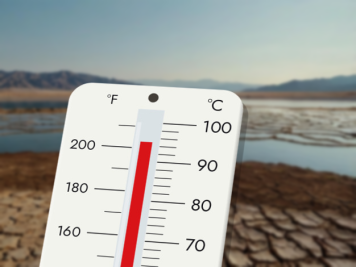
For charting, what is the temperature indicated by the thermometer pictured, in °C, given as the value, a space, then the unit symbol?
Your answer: 95 °C
